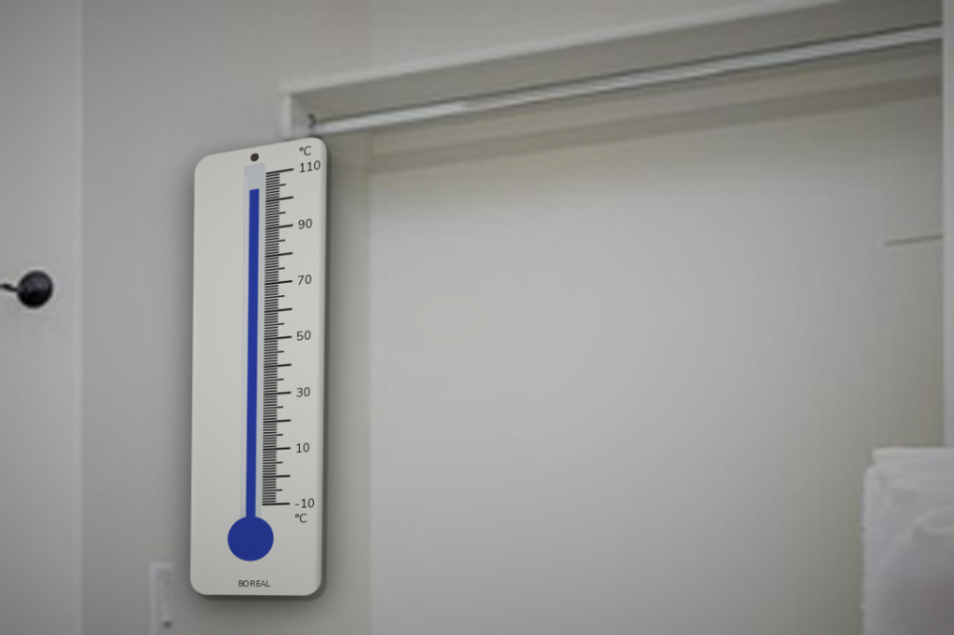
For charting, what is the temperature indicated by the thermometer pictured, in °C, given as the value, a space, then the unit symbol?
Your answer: 105 °C
